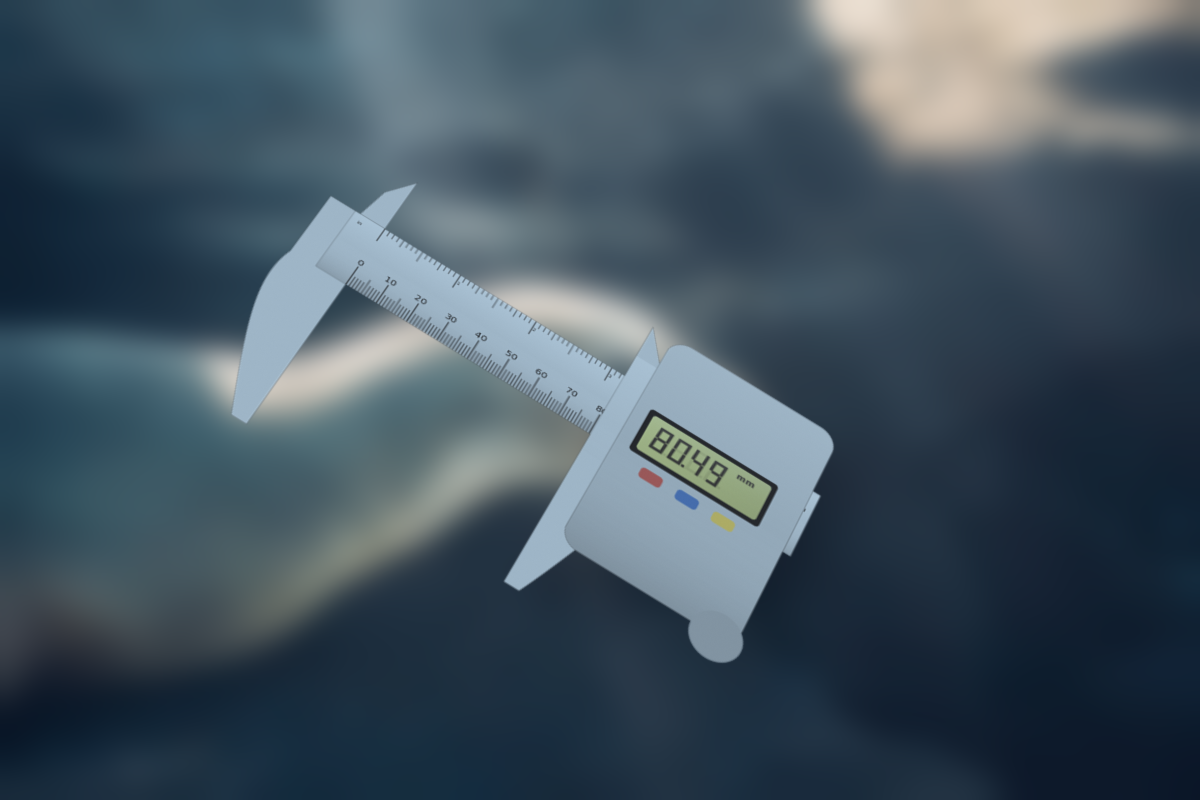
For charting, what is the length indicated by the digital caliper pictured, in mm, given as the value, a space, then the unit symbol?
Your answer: 80.49 mm
